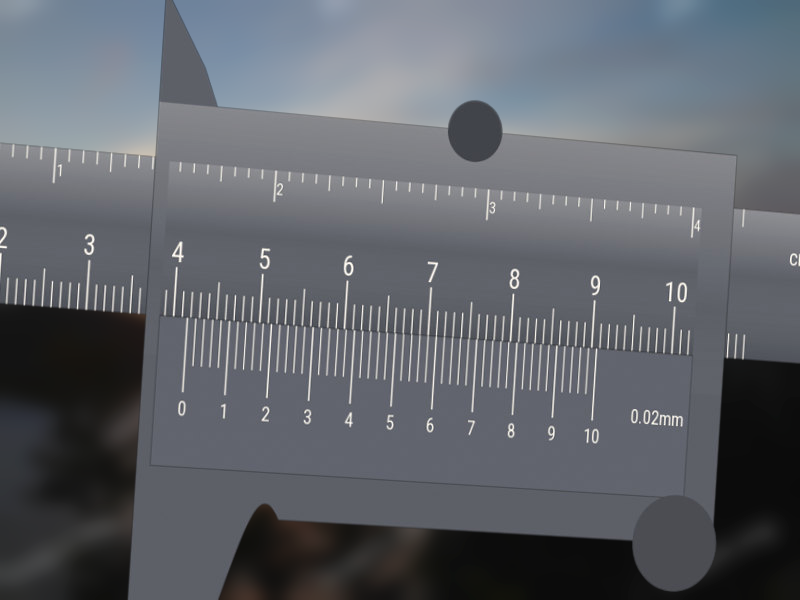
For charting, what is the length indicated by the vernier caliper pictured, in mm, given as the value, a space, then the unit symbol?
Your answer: 41.6 mm
